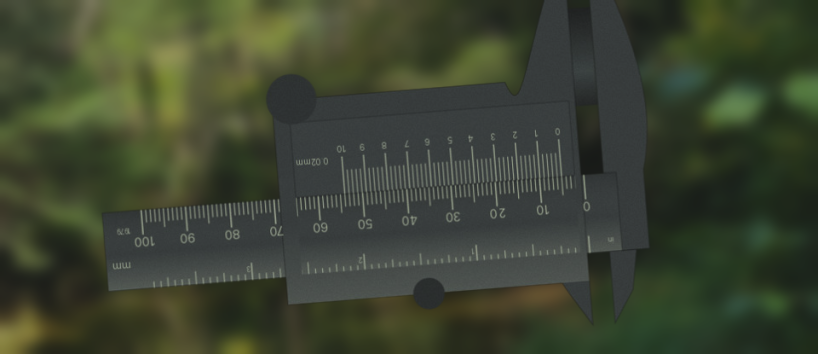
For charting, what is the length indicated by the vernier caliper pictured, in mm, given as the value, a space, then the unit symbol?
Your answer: 5.0 mm
